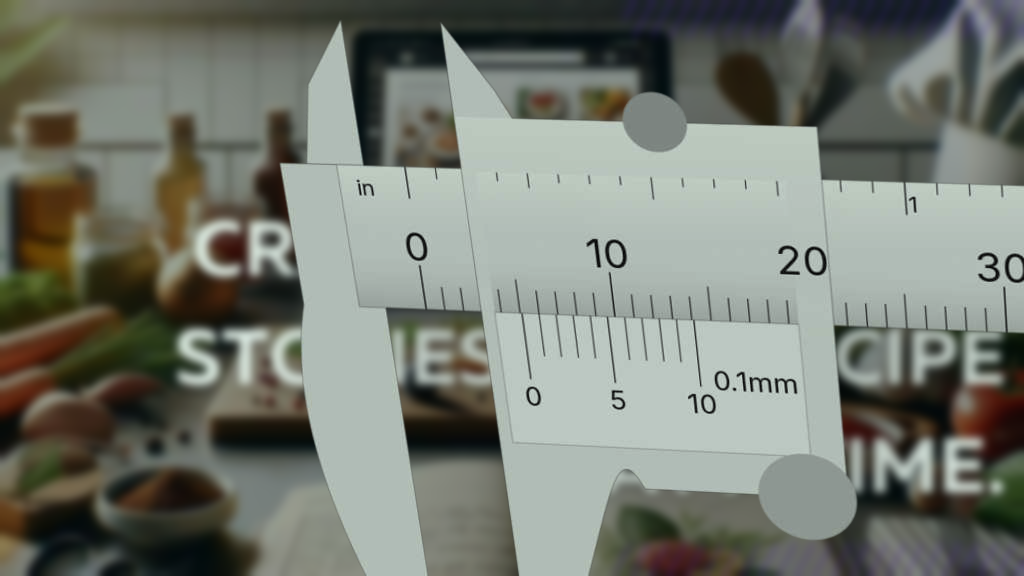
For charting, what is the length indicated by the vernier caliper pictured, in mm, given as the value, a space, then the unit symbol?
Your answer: 5.1 mm
